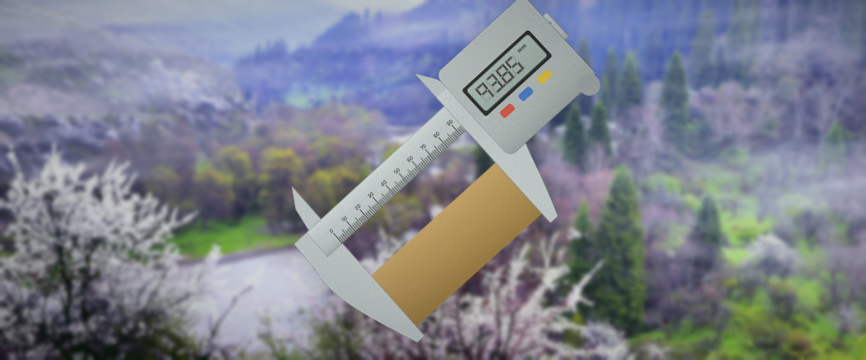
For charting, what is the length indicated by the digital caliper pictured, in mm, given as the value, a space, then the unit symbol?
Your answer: 93.85 mm
